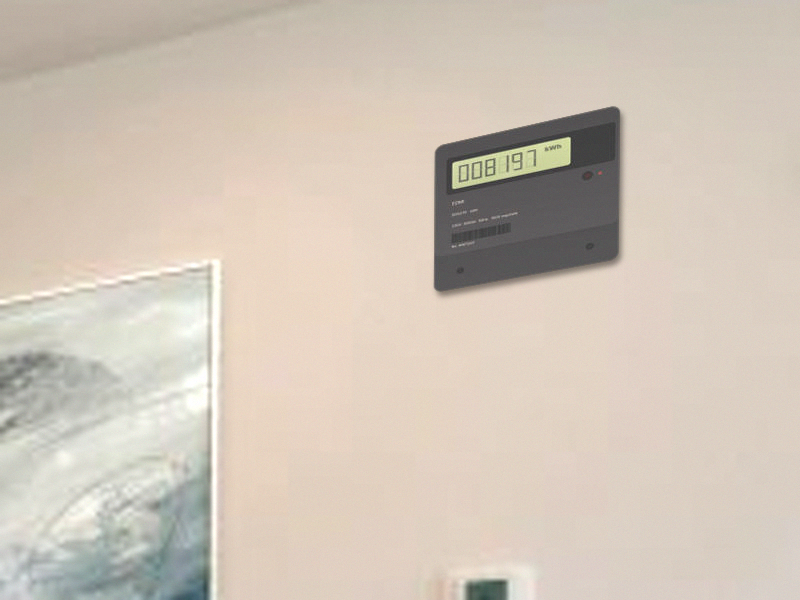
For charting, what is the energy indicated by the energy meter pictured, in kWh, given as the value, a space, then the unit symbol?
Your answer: 8197 kWh
